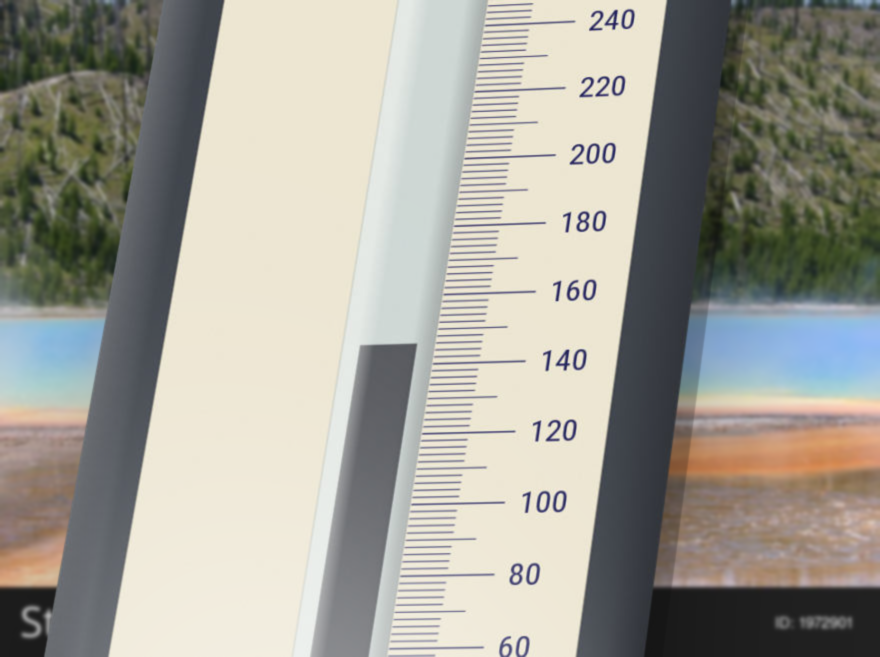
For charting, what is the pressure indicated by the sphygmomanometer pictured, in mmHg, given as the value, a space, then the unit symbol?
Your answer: 146 mmHg
